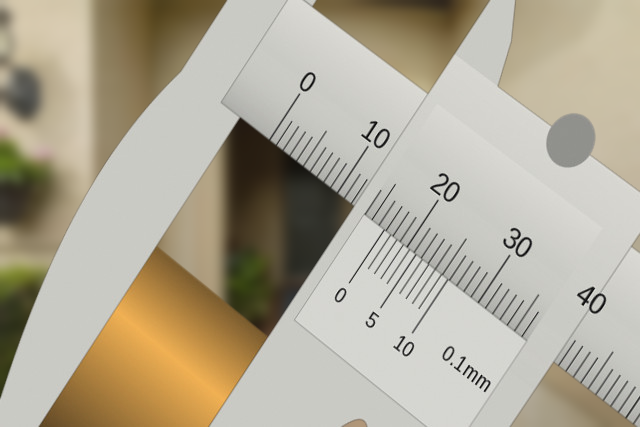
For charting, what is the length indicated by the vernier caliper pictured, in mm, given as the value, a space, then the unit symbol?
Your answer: 16.8 mm
